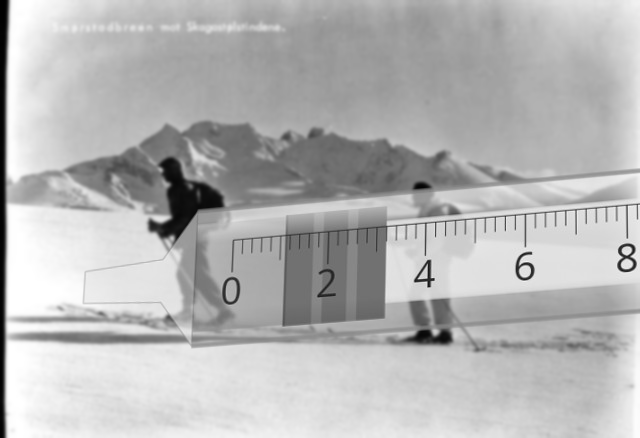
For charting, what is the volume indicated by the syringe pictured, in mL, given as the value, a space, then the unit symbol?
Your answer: 1.1 mL
